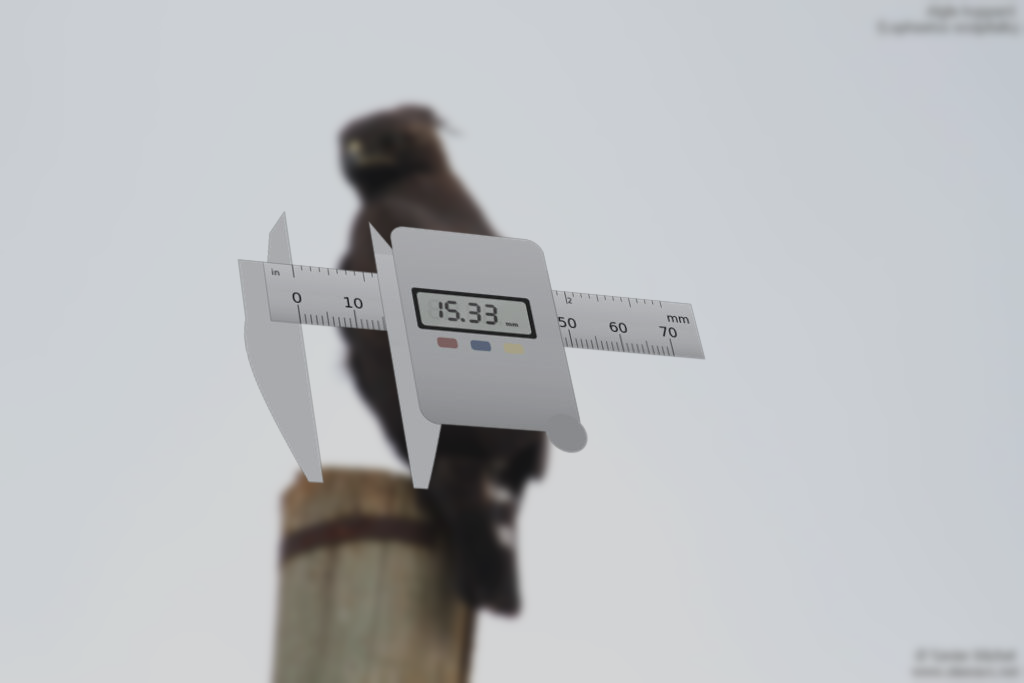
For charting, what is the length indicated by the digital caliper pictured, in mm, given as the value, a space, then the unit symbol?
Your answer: 15.33 mm
